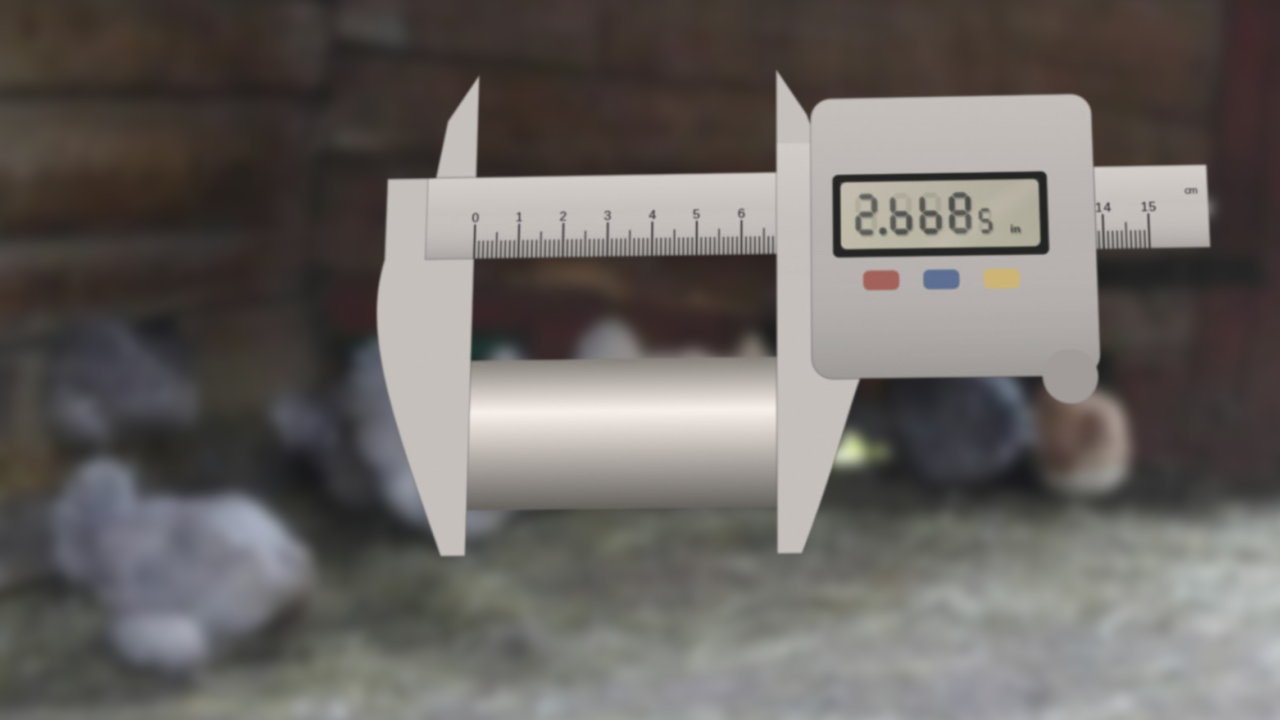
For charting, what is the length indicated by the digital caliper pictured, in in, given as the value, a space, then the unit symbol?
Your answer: 2.6685 in
